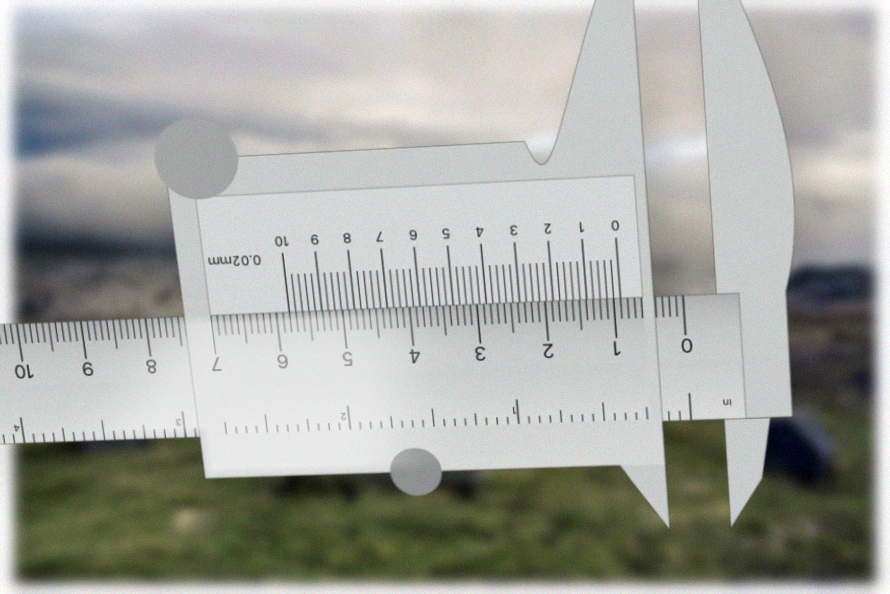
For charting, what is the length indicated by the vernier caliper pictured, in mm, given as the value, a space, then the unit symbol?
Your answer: 9.0 mm
